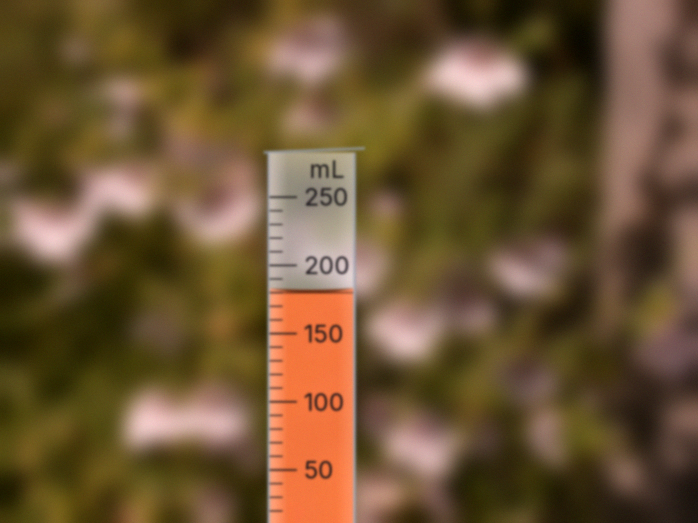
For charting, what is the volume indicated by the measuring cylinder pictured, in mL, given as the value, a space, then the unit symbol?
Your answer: 180 mL
